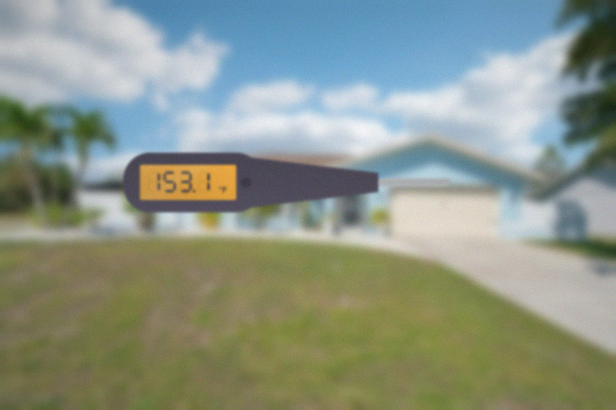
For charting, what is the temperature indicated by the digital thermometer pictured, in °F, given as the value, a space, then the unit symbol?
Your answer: 153.1 °F
